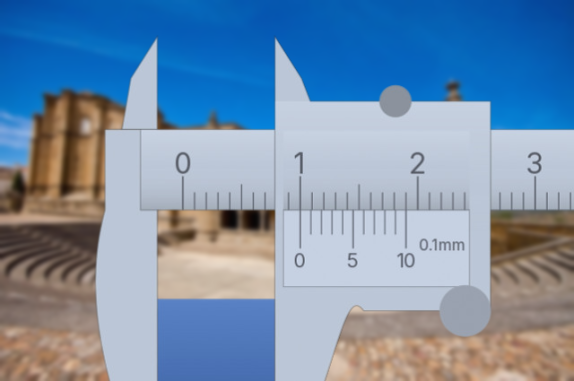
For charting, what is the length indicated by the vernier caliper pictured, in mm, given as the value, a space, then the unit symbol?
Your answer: 10.0 mm
